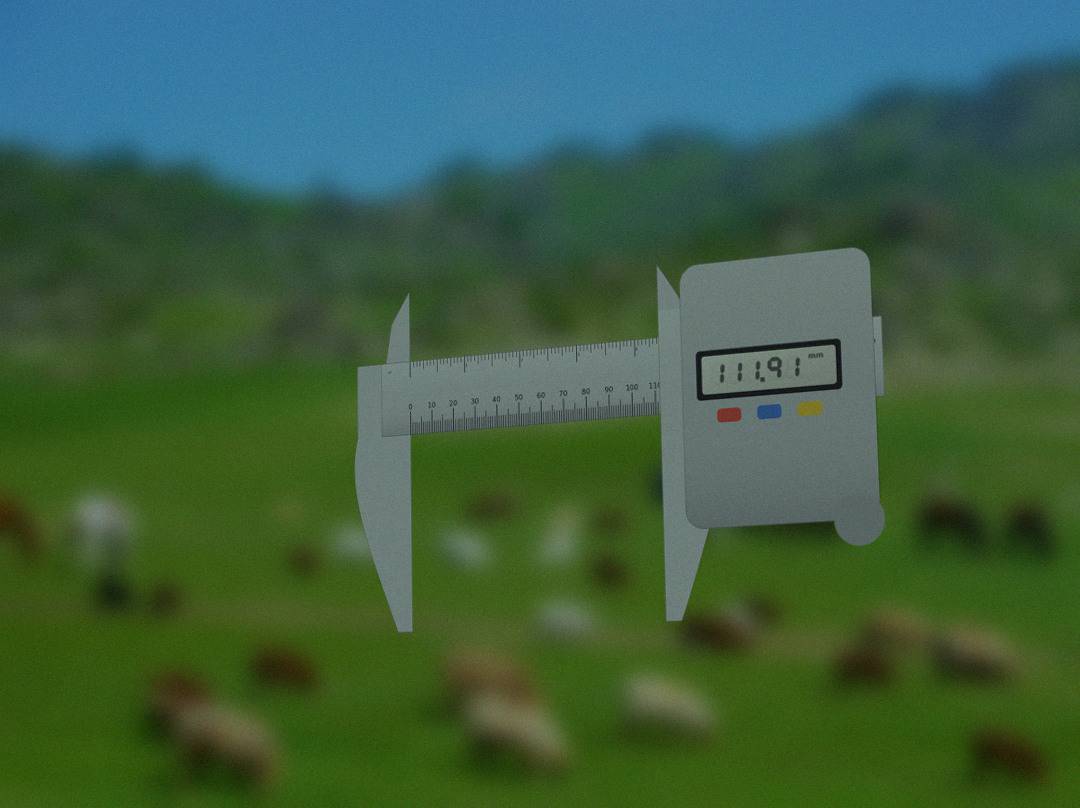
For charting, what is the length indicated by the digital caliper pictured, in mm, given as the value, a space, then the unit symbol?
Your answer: 111.91 mm
